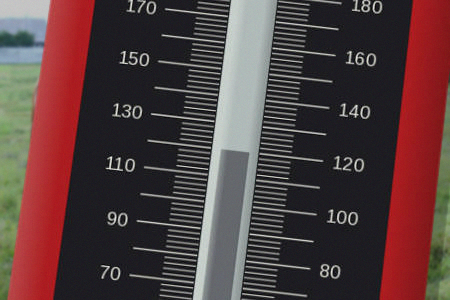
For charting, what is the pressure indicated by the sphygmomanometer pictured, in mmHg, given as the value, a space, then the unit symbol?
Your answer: 120 mmHg
